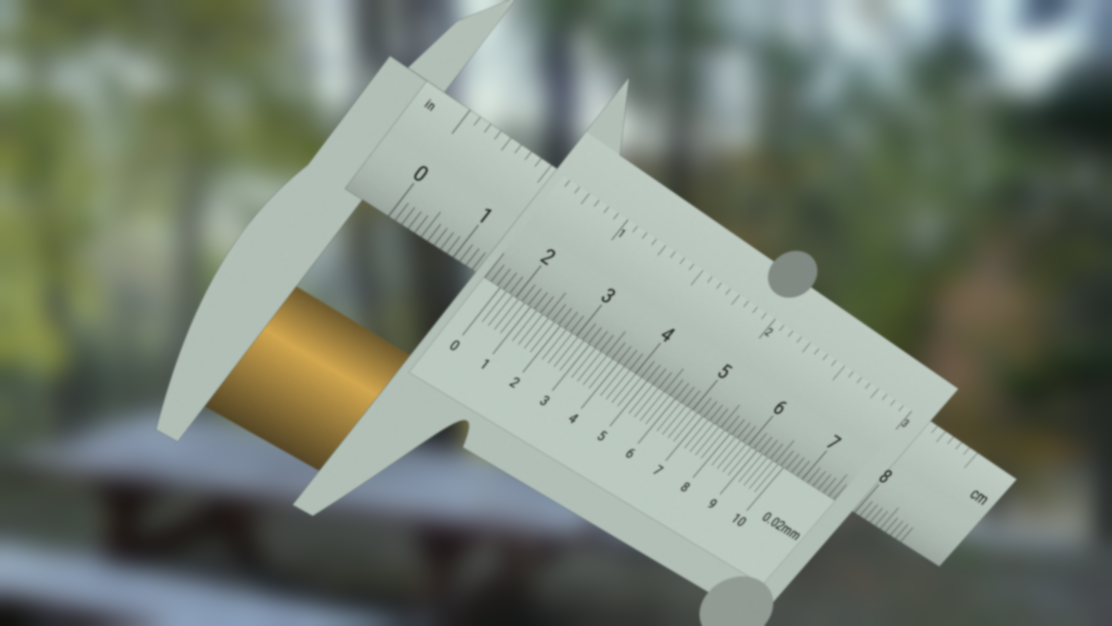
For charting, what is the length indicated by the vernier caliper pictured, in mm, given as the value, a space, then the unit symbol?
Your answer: 17.5 mm
